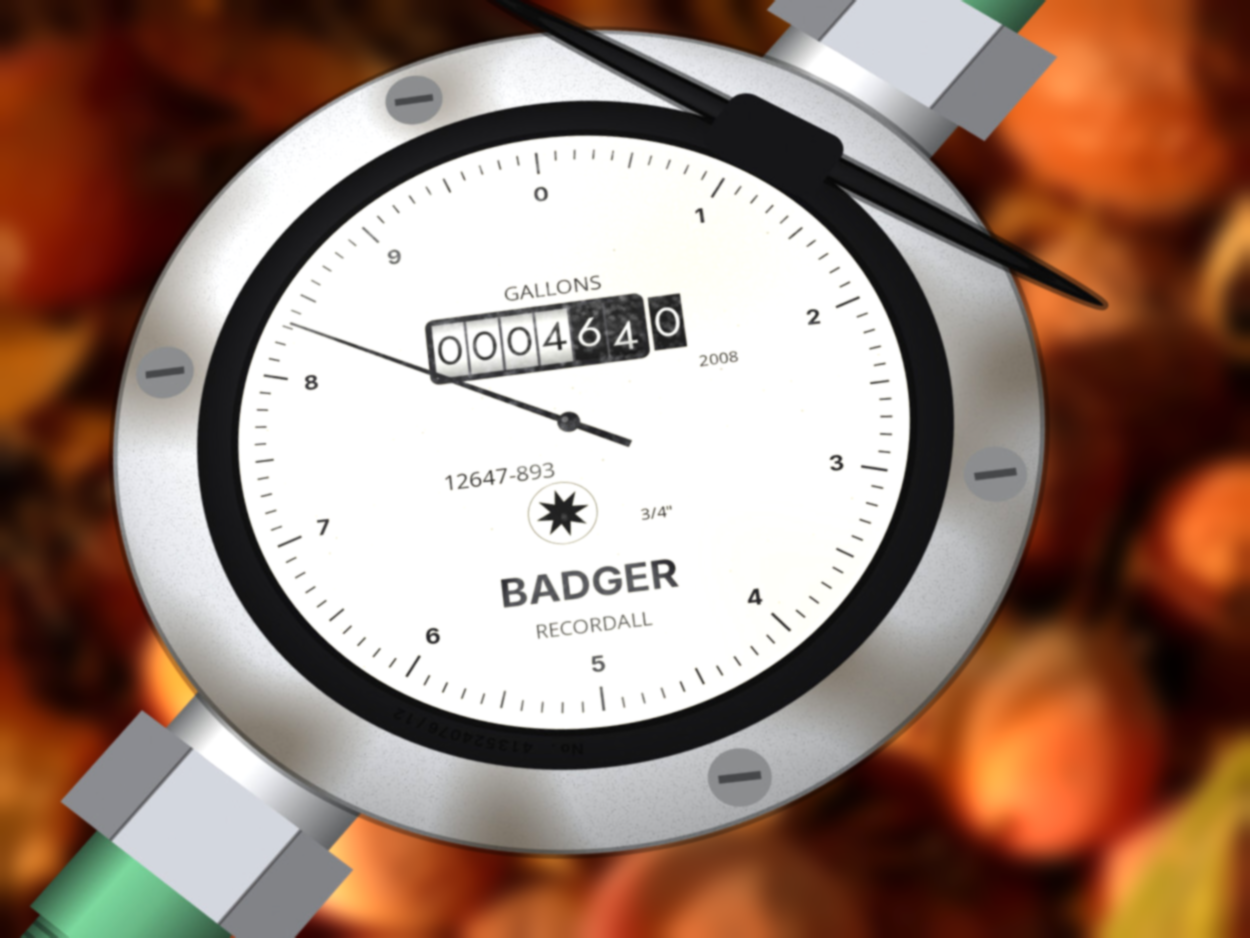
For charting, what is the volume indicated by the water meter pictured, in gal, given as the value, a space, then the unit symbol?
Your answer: 4638.3 gal
